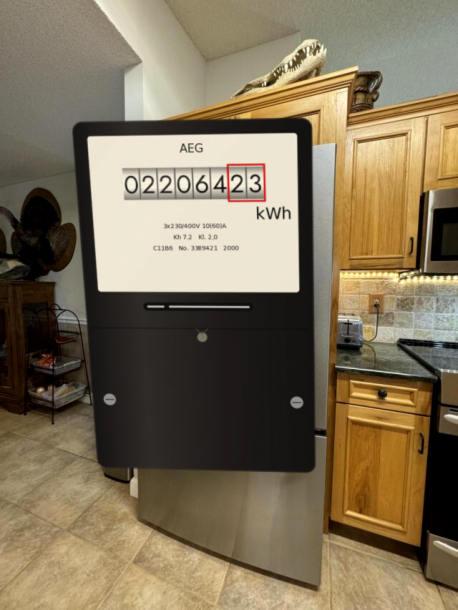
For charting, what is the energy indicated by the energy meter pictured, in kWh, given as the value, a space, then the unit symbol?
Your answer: 22064.23 kWh
